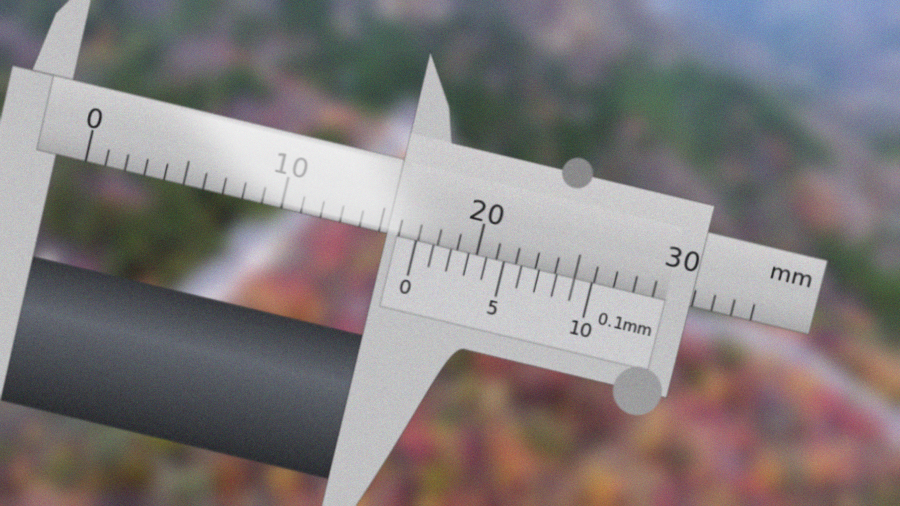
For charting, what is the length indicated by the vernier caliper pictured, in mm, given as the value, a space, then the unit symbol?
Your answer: 16.9 mm
